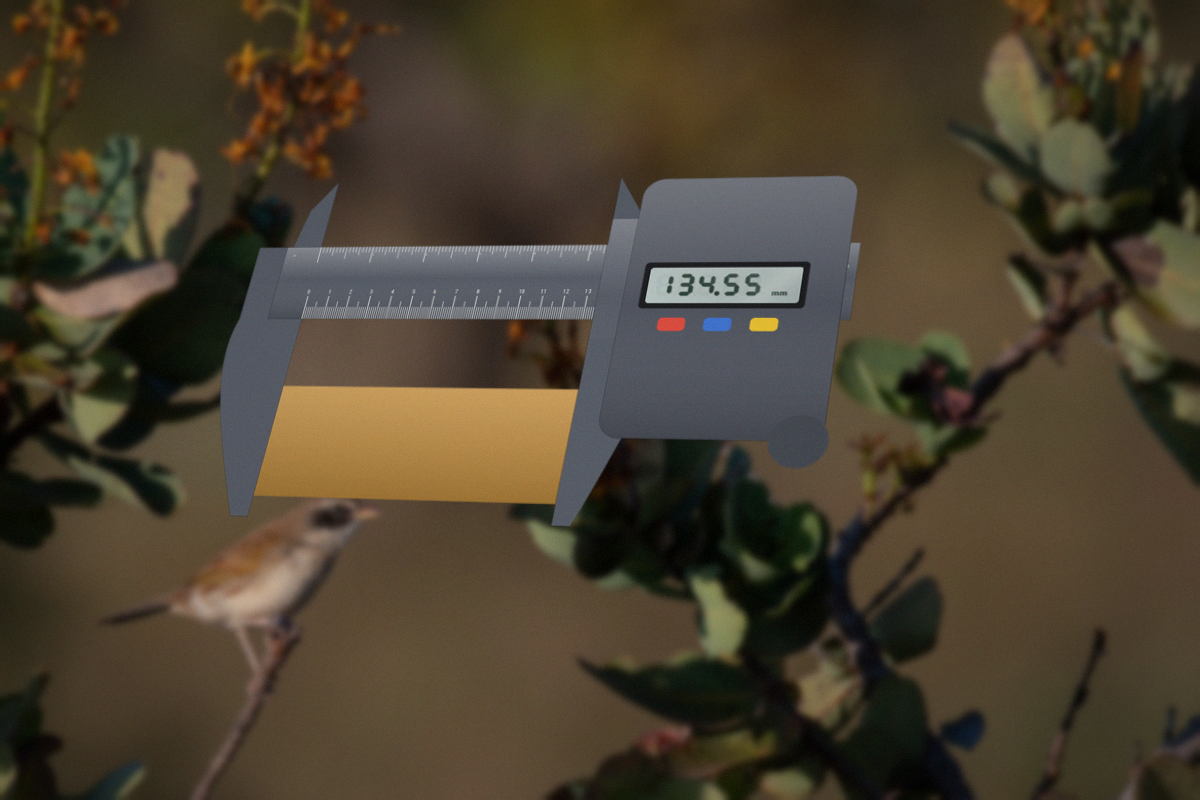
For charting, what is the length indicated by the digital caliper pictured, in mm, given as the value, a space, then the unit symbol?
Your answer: 134.55 mm
